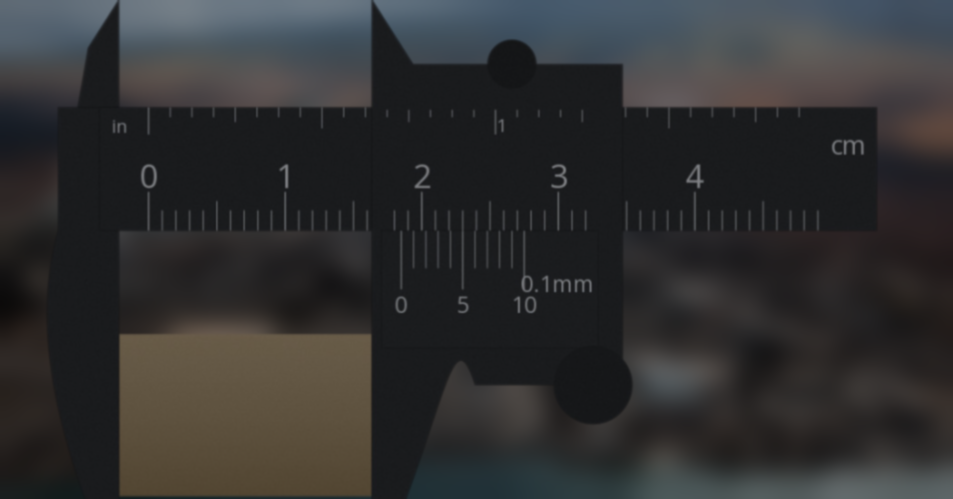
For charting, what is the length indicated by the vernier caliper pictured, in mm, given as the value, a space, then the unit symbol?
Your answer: 18.5 mm
